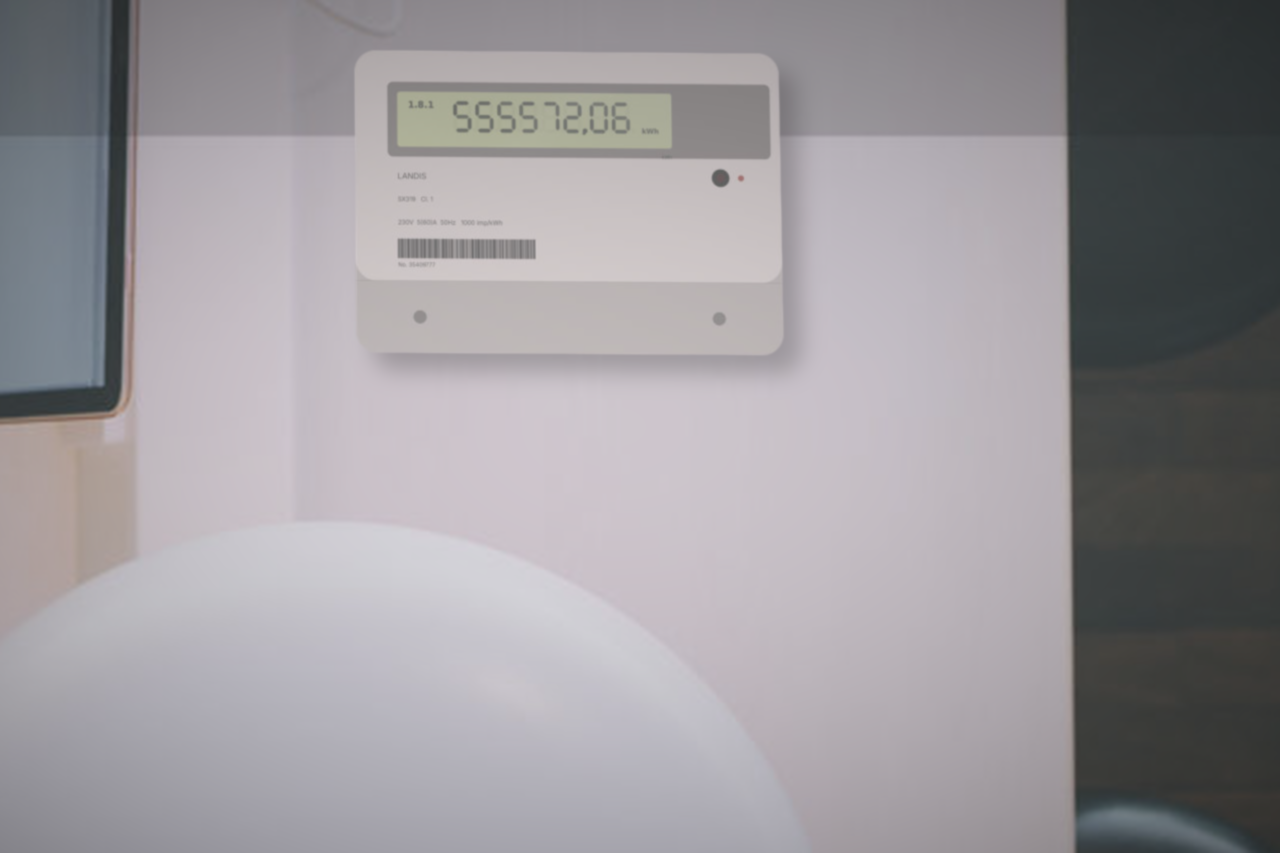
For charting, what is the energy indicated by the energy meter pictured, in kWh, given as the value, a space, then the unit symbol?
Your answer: 555572.06 kWh
